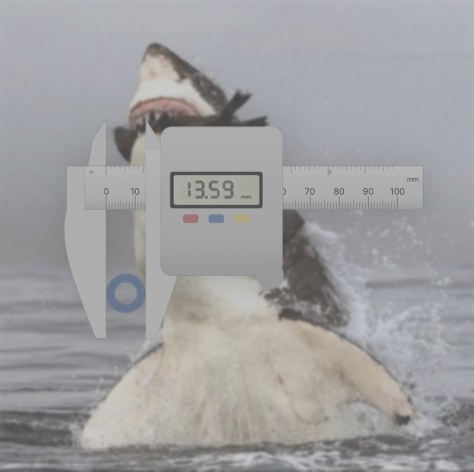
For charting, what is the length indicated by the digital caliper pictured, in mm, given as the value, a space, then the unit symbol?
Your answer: 13.59 mm
